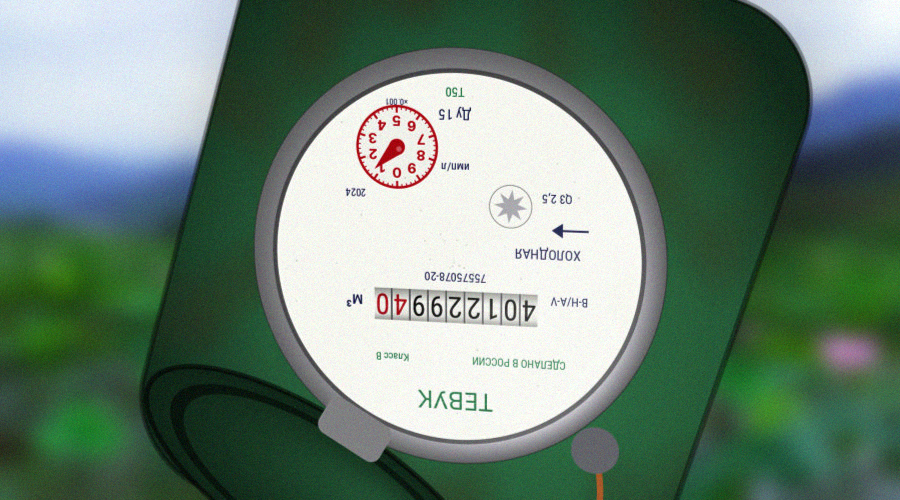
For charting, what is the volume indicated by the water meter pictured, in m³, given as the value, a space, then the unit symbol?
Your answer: 4012299.401 m³
